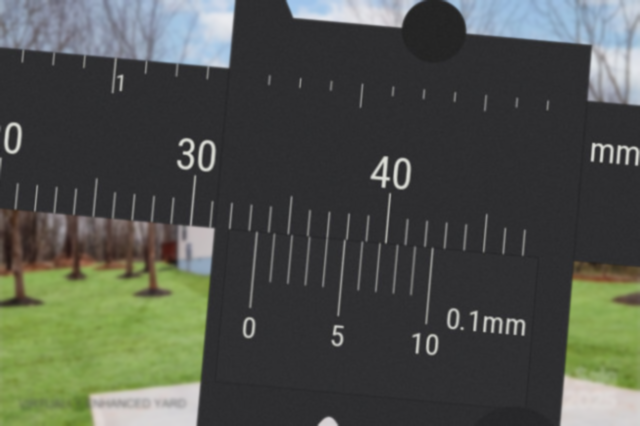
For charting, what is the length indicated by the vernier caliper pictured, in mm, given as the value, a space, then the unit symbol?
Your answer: 33.4 mm
